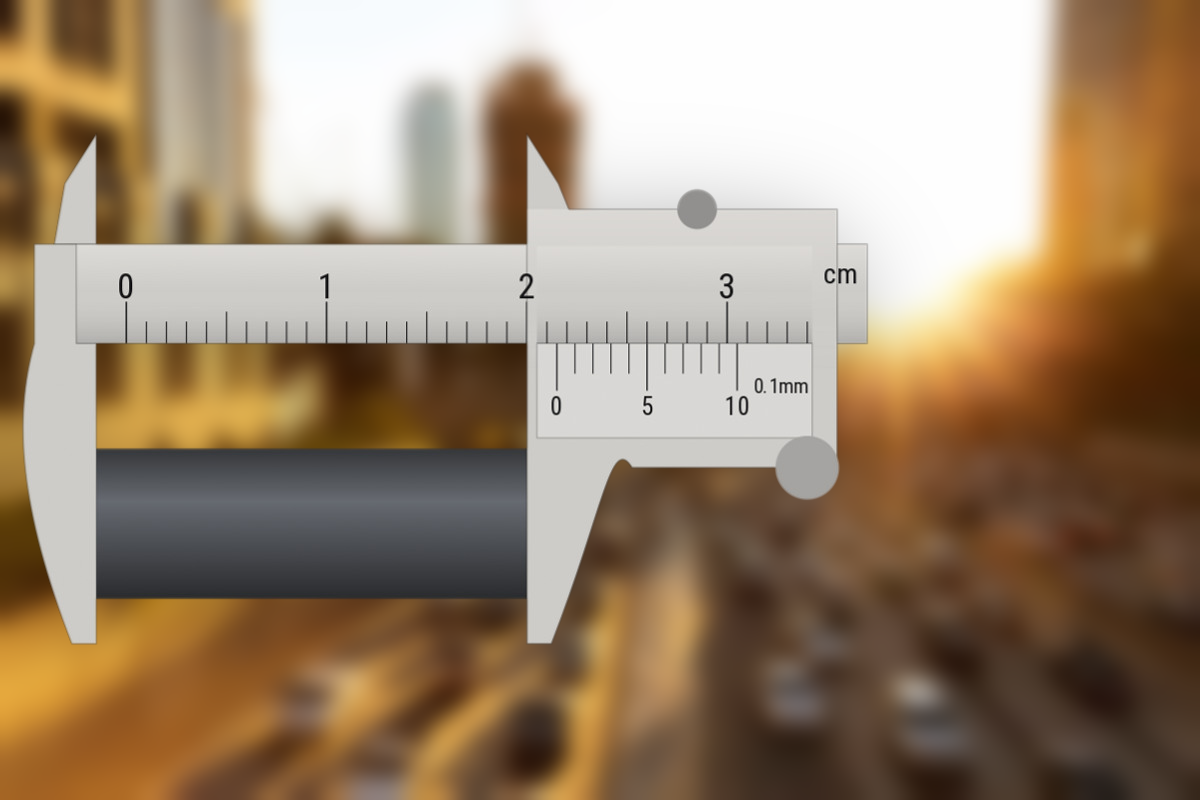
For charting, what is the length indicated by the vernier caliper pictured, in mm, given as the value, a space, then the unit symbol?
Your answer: 21.5 mm
